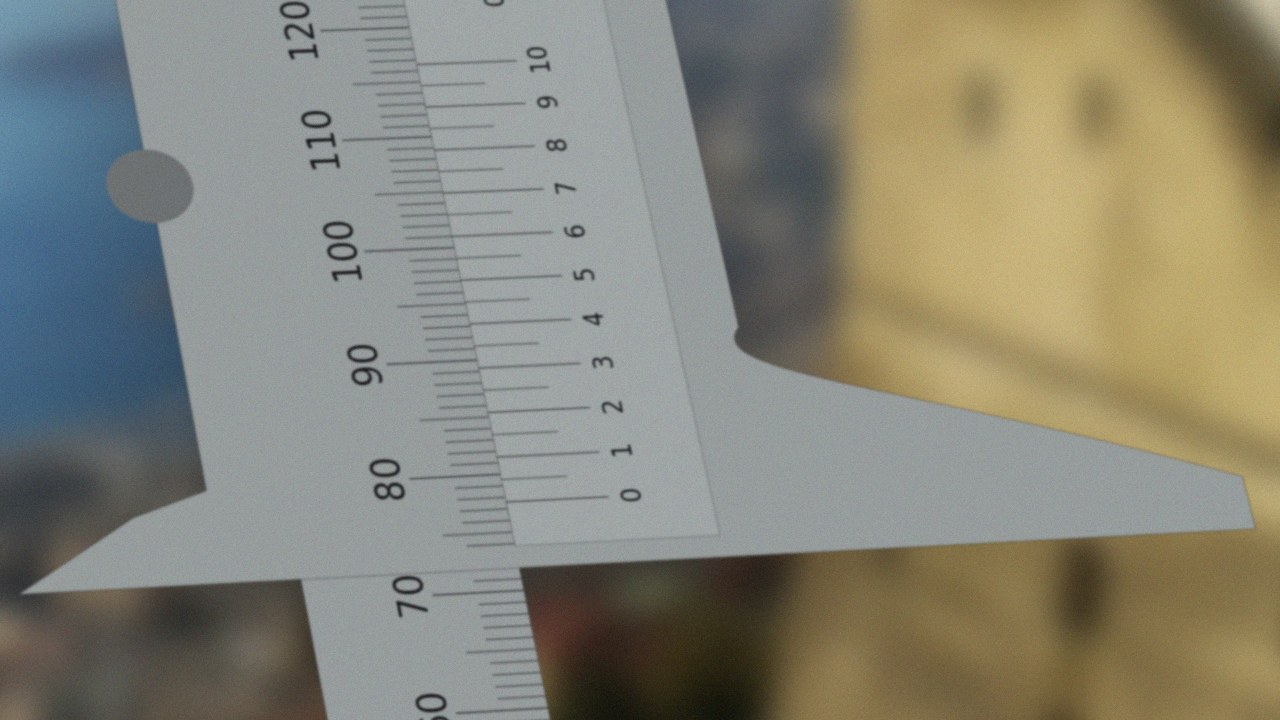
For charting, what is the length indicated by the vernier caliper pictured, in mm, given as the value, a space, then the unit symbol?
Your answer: 77.6 mm
